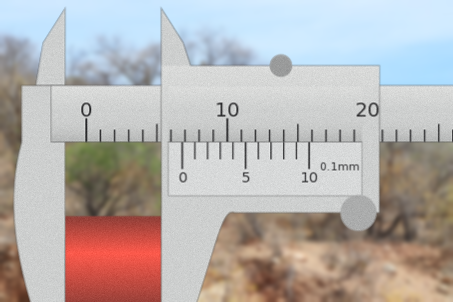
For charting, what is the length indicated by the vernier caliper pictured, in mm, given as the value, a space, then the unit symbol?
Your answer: 6.8 mm
